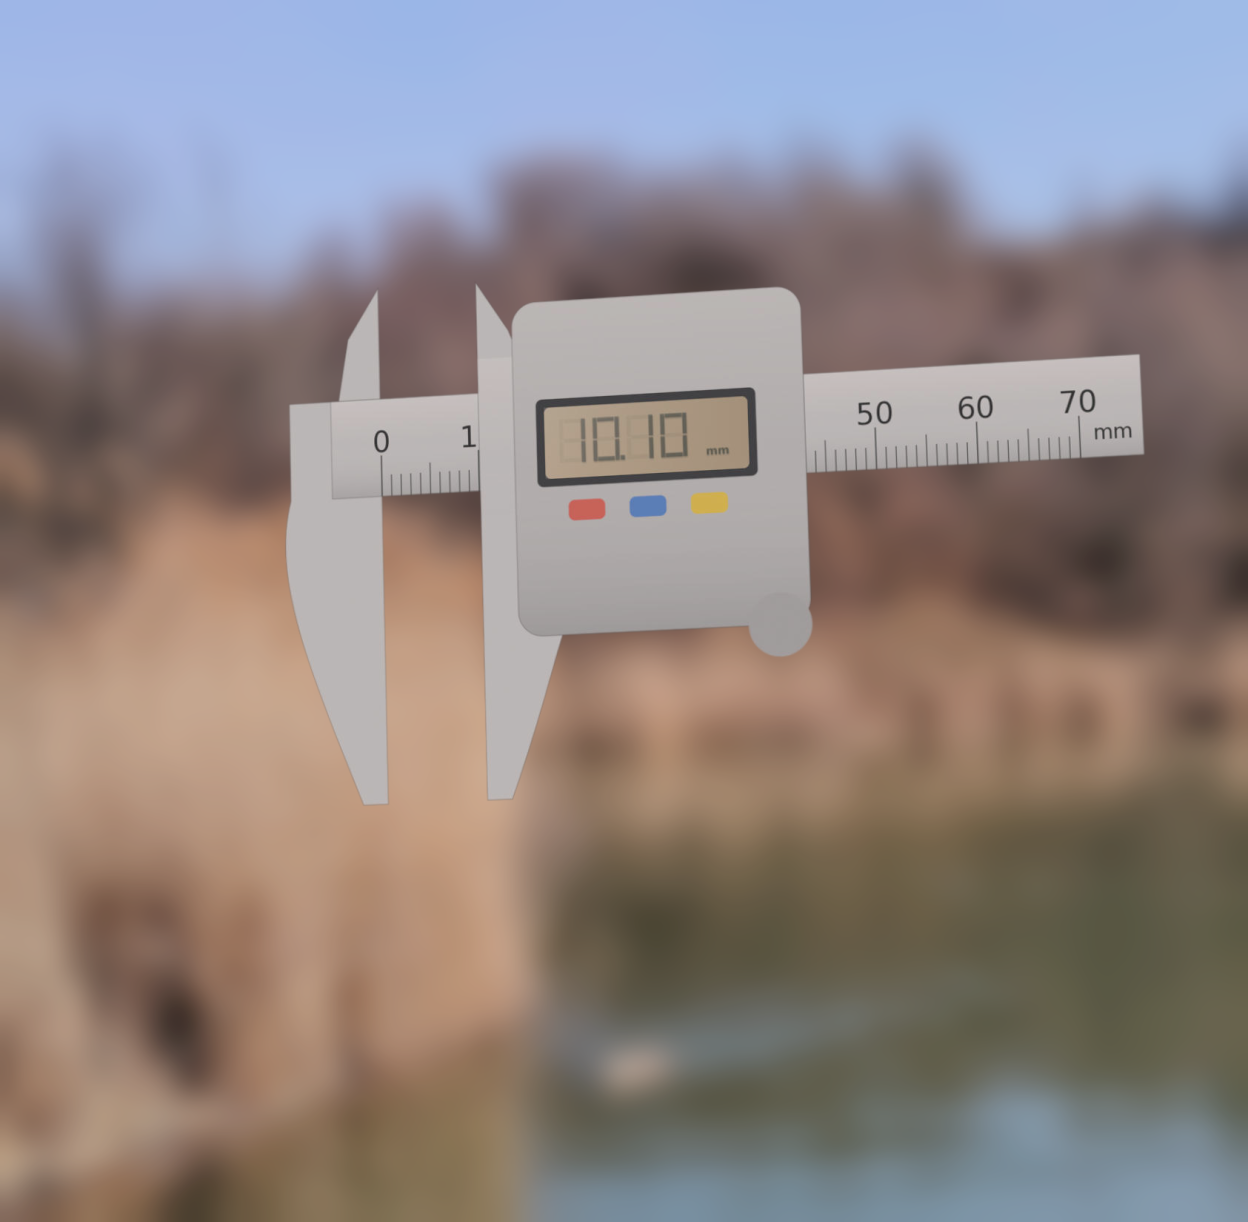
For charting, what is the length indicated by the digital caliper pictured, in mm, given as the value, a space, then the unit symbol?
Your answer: 10.10 mm
